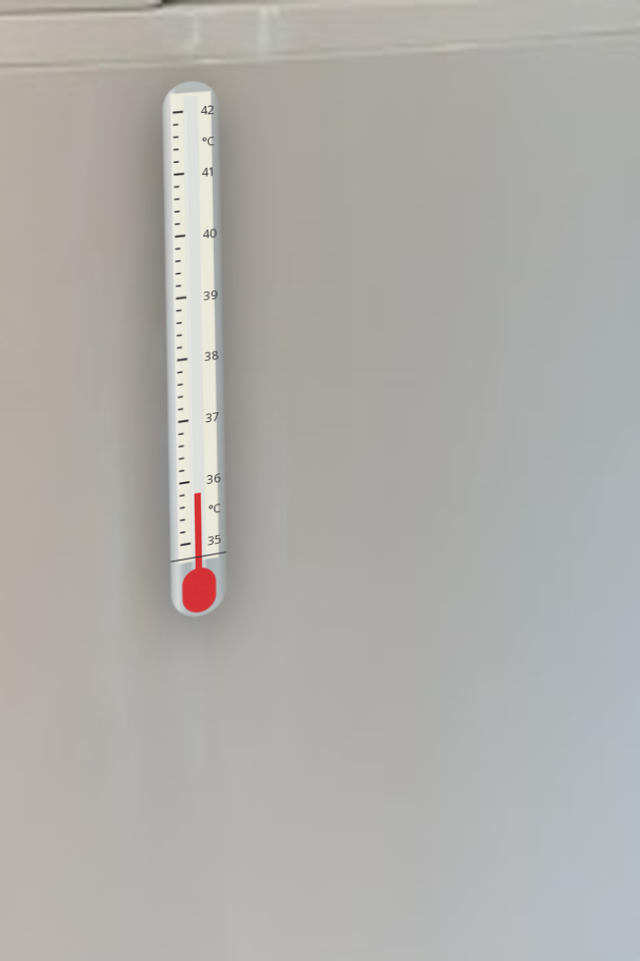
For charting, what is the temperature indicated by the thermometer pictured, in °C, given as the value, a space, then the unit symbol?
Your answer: 35.8 °C
